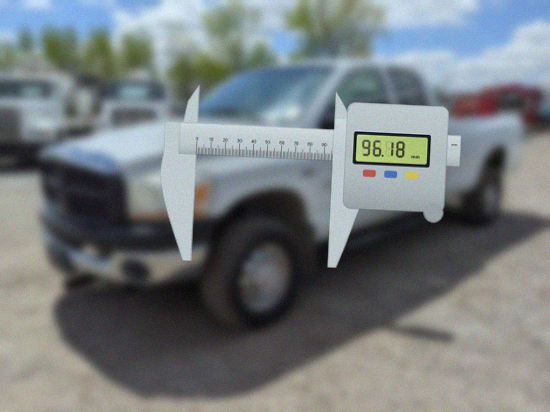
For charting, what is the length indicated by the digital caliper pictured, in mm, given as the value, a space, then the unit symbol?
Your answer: 96.18 mm
